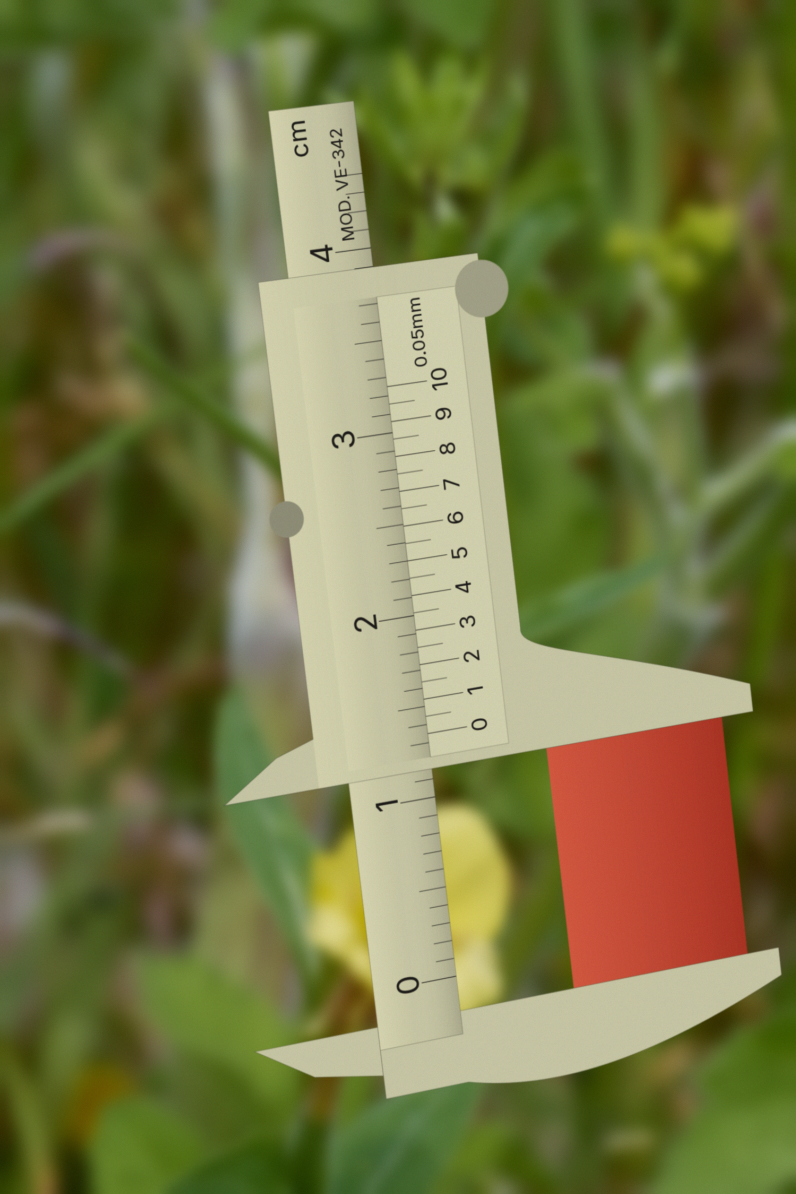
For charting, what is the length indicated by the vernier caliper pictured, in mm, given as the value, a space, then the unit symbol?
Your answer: 13.5 mm
